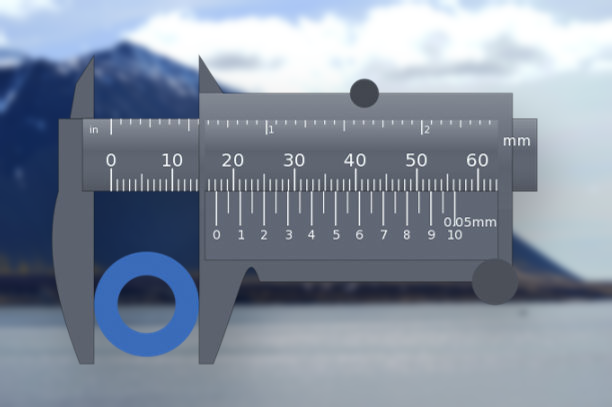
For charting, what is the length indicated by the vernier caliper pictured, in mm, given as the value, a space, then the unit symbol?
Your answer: 17.2 mm
